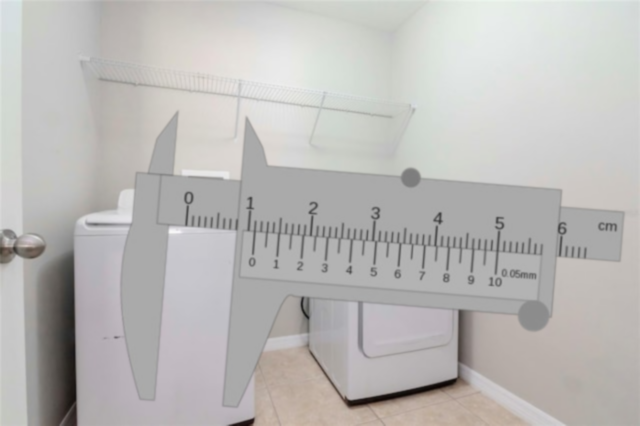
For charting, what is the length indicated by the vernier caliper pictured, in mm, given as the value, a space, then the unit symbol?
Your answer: 11.0 mm
